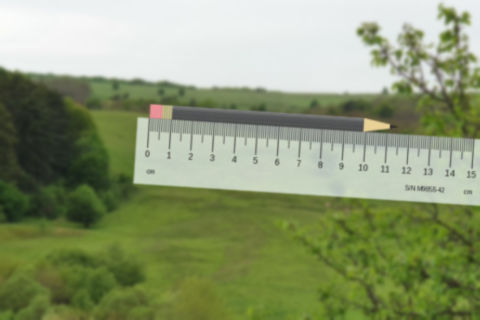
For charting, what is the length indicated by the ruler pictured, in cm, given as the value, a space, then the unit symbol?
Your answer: 11.5 cm
